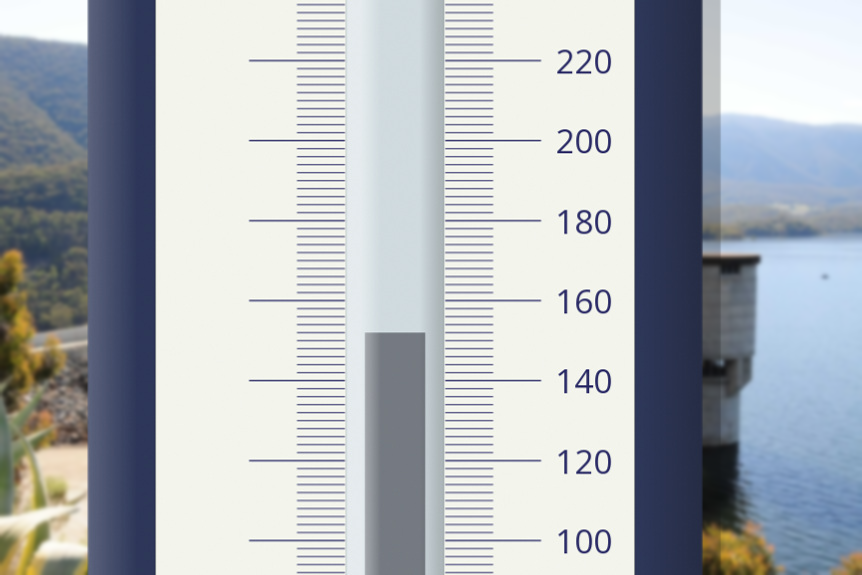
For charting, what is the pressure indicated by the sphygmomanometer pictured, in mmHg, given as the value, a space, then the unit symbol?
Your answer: 152 mmHg
